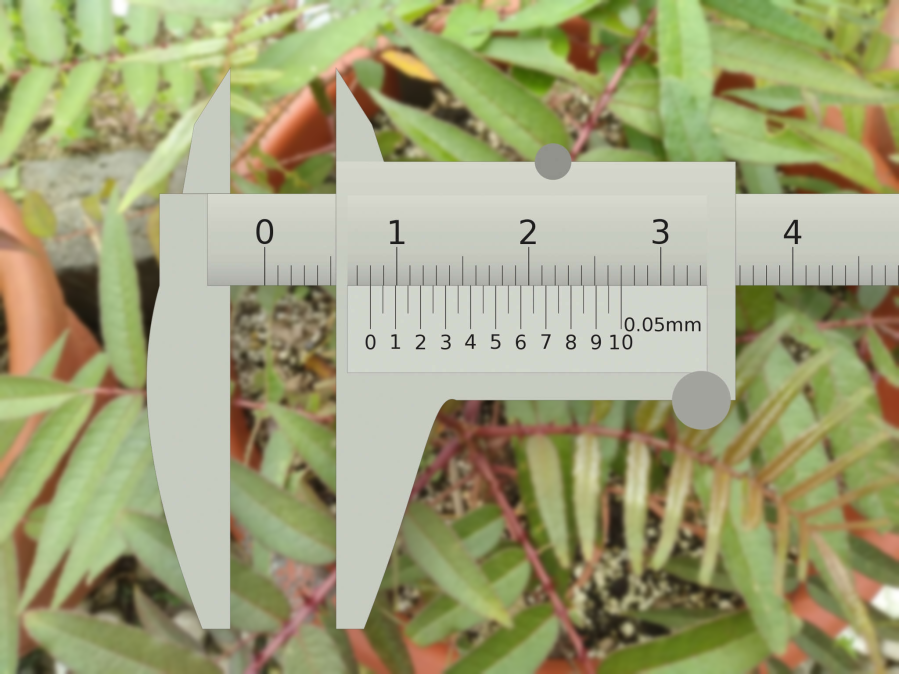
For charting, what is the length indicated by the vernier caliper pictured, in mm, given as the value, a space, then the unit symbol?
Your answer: 8.0 mm
